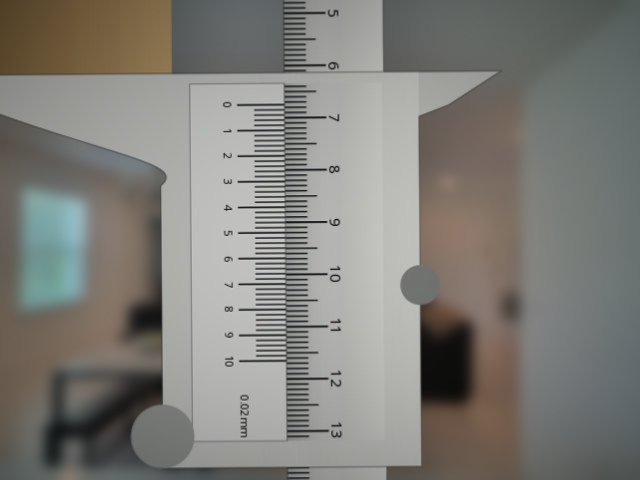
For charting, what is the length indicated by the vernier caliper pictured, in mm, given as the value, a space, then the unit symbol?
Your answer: 67.5 mm
